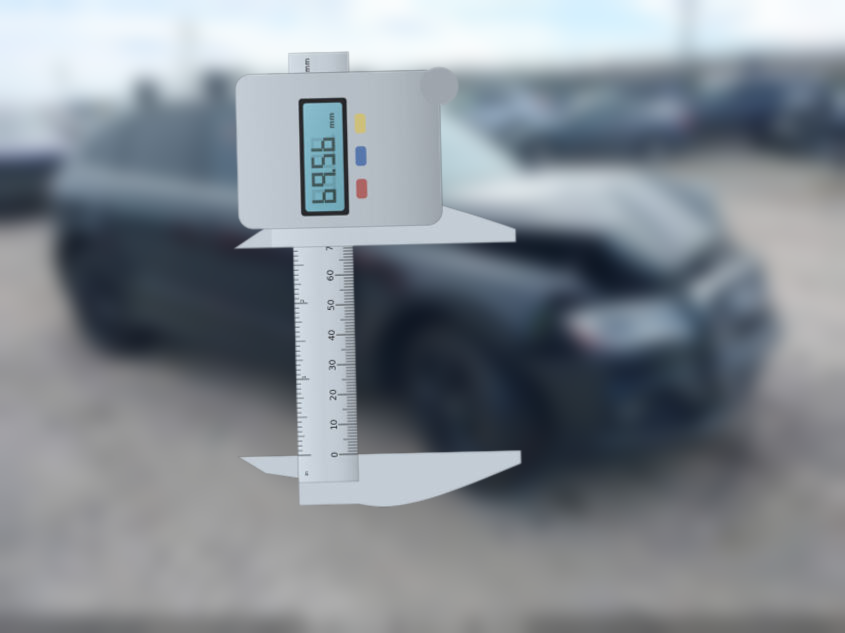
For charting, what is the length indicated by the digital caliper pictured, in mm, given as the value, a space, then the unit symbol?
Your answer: 69.56 mm
